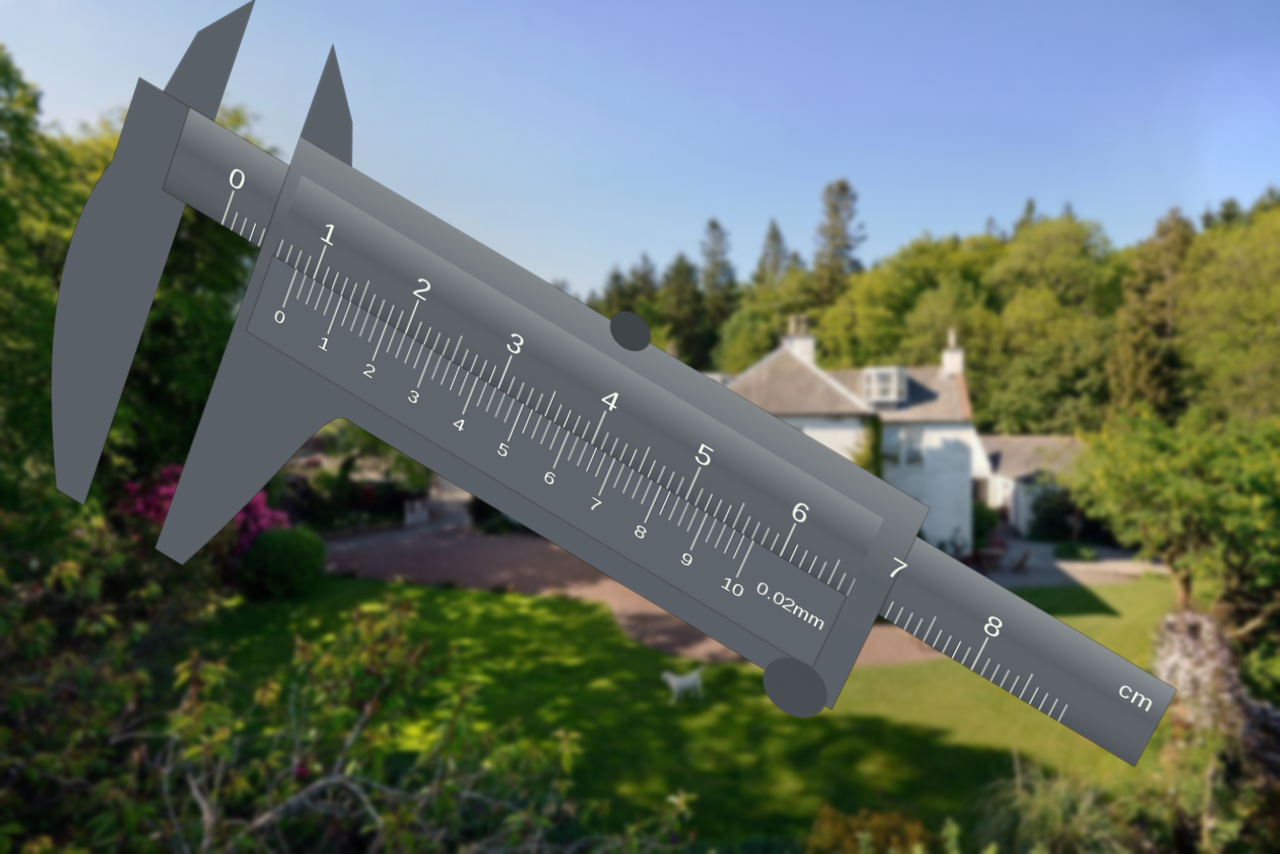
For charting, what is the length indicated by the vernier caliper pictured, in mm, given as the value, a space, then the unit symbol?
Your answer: 8.2 mm
